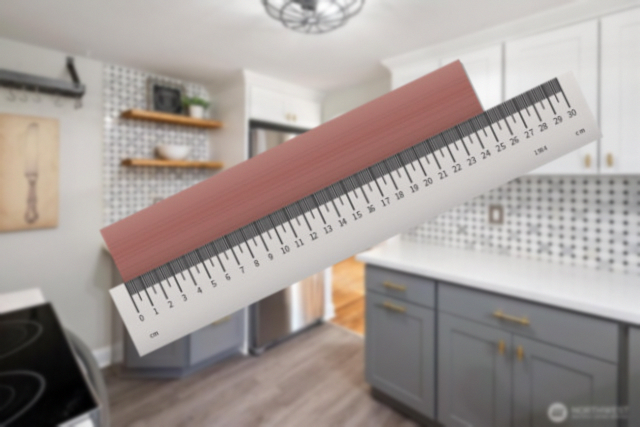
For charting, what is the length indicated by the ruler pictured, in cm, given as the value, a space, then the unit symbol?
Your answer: 25 cm
